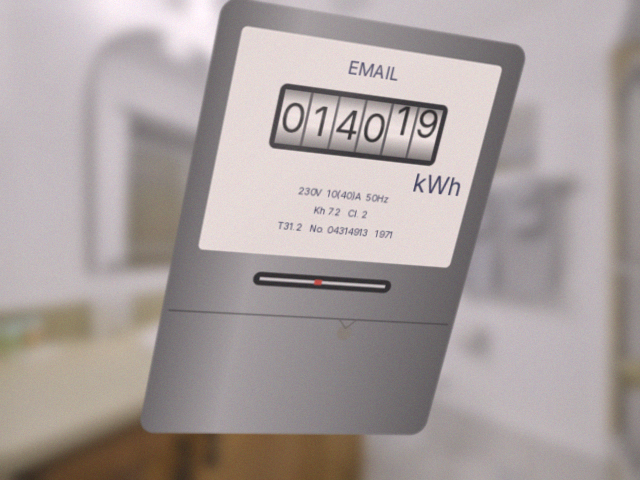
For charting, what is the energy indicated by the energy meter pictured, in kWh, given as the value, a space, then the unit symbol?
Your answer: 14019 kWh
